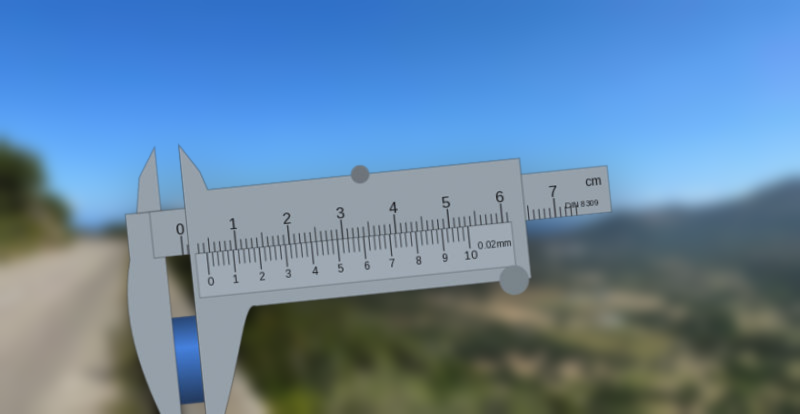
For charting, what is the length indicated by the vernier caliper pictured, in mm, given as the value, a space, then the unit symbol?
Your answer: 4.5 mm
